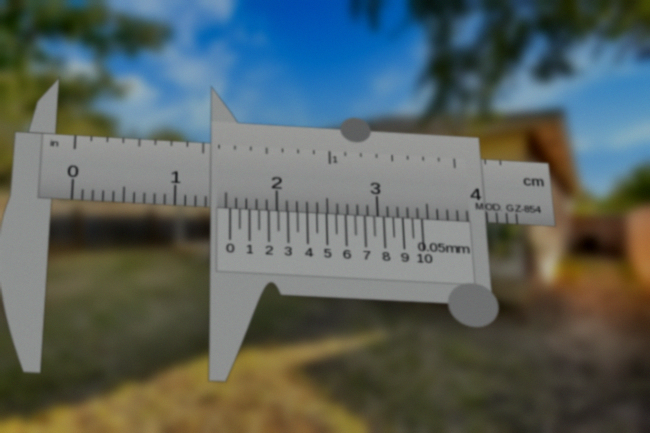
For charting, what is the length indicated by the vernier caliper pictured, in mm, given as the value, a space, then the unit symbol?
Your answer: 15.4 mm
